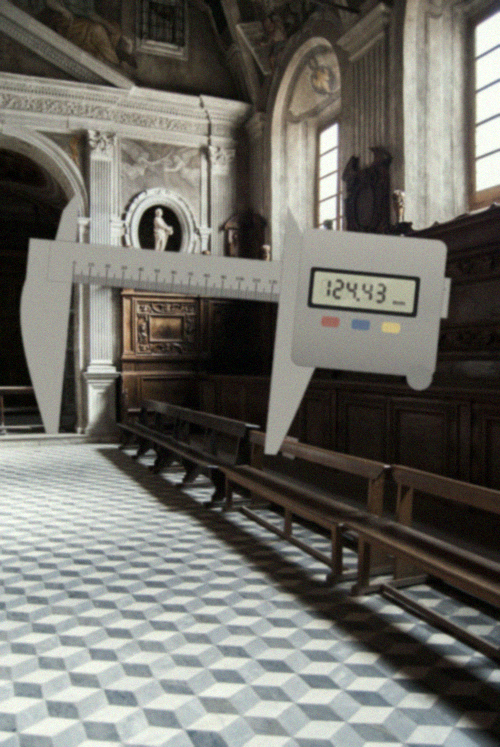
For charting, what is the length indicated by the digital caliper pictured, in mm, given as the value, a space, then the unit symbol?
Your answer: 124.43 mm
